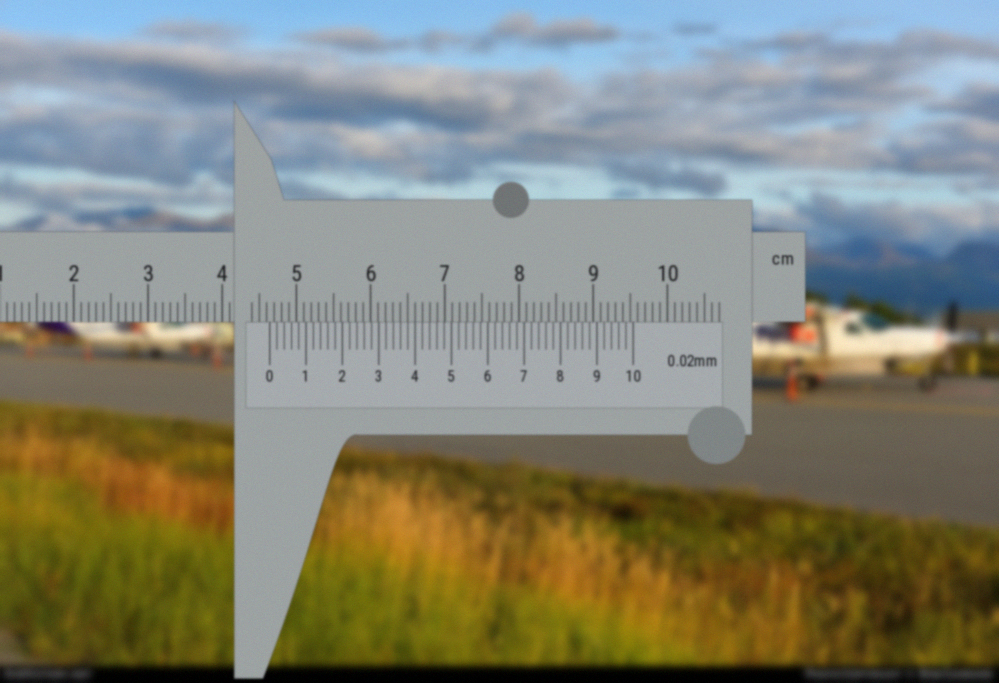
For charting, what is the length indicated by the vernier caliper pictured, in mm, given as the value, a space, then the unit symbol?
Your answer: 46.4 mm
